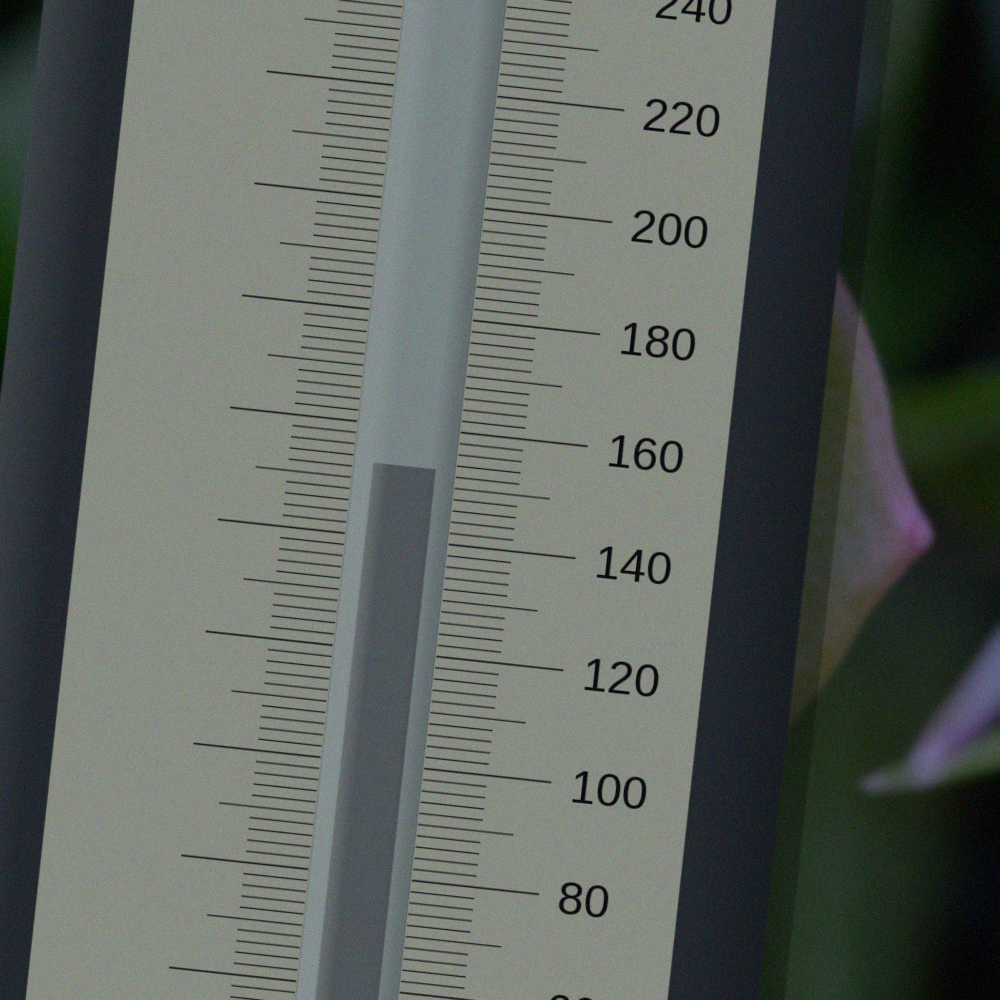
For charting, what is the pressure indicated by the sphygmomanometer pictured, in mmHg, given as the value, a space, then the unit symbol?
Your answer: 153 mmHg
